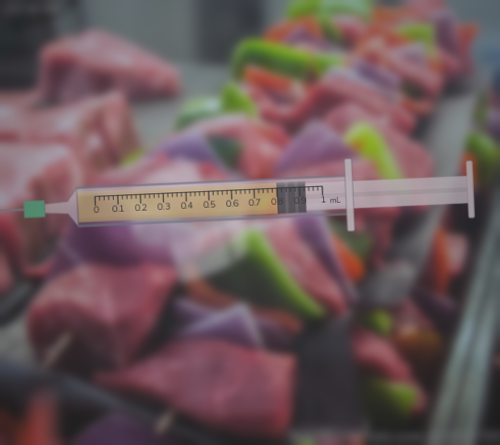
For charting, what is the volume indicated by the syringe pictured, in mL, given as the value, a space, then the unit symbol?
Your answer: 0.8 mL
